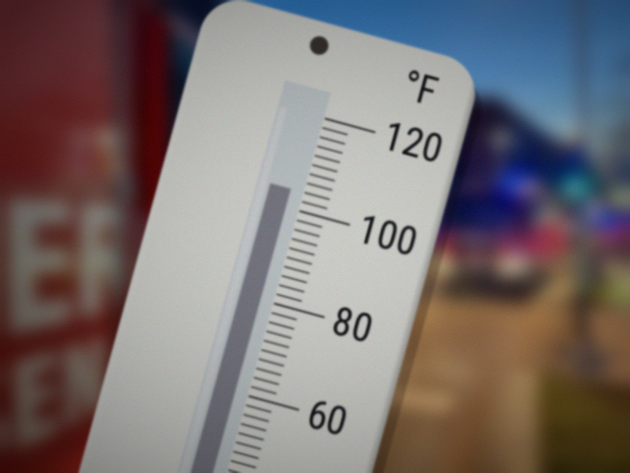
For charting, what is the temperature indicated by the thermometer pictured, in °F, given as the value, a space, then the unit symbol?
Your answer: 104 °F
